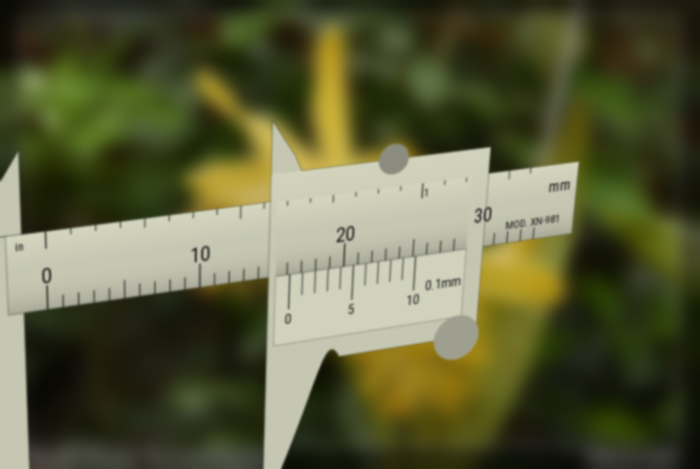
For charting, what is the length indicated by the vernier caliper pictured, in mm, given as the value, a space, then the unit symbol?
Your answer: 16.2 mm
